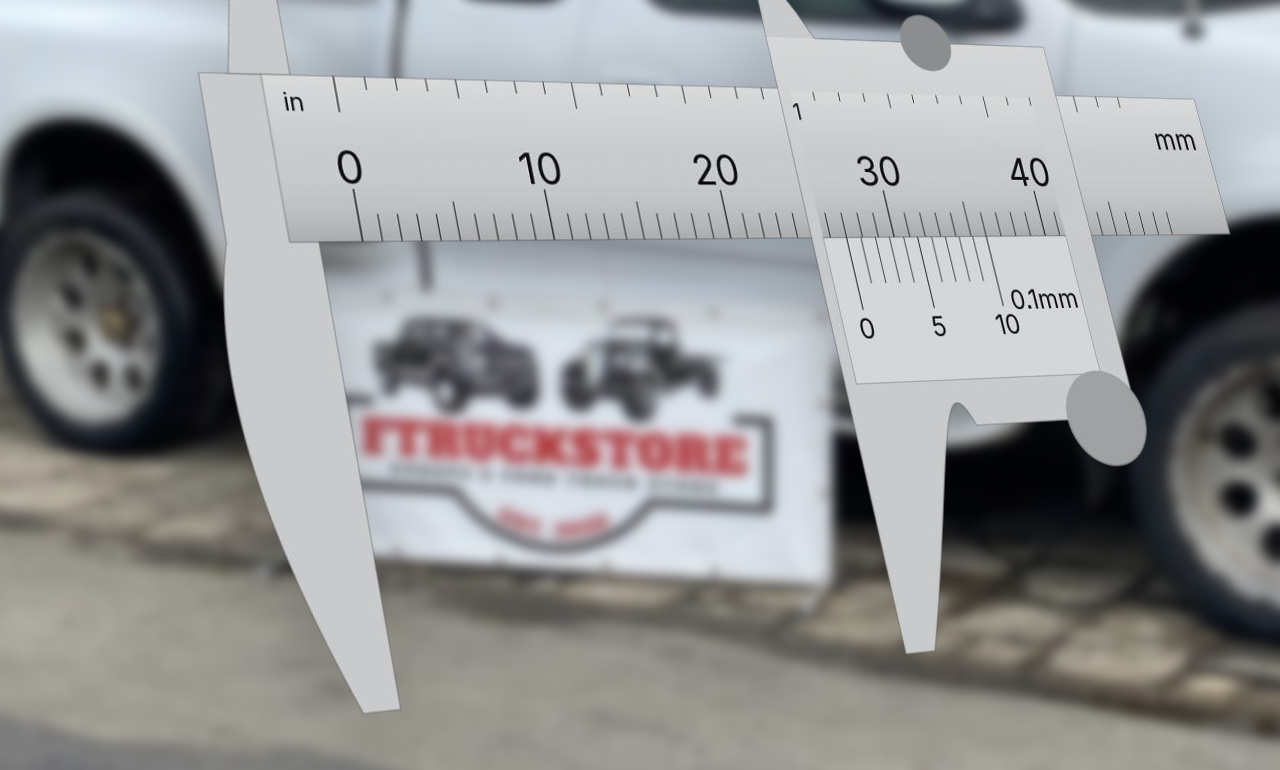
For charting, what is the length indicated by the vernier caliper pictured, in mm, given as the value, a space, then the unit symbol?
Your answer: 27.0 mm
